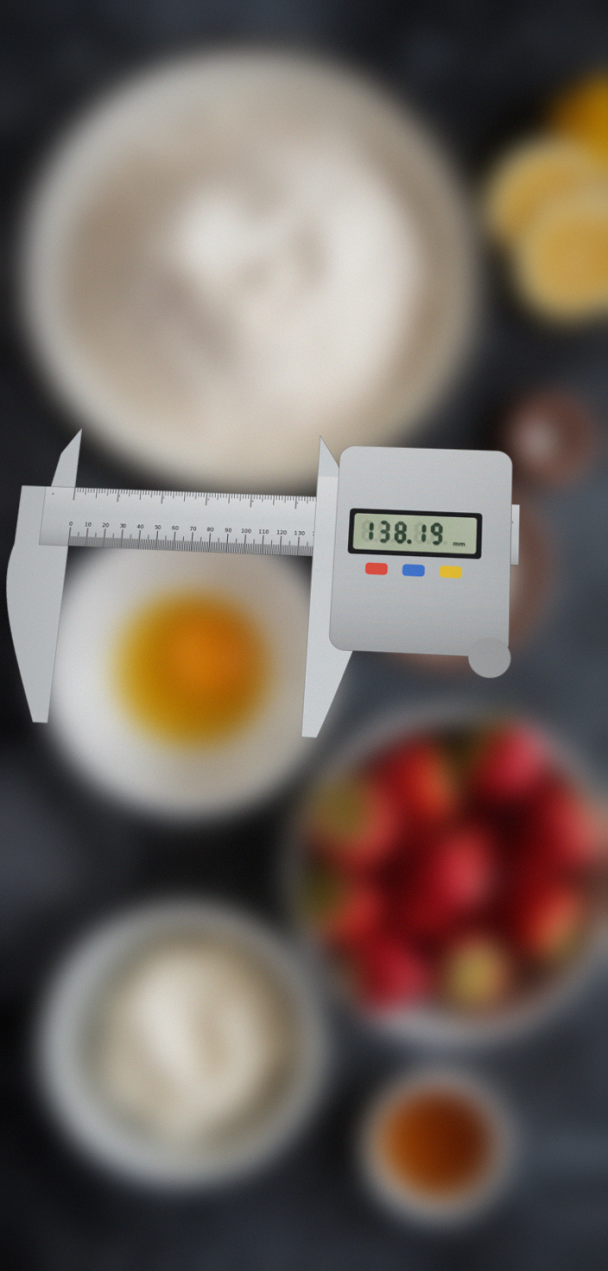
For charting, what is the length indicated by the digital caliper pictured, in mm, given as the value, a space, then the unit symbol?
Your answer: 138.19 mm
